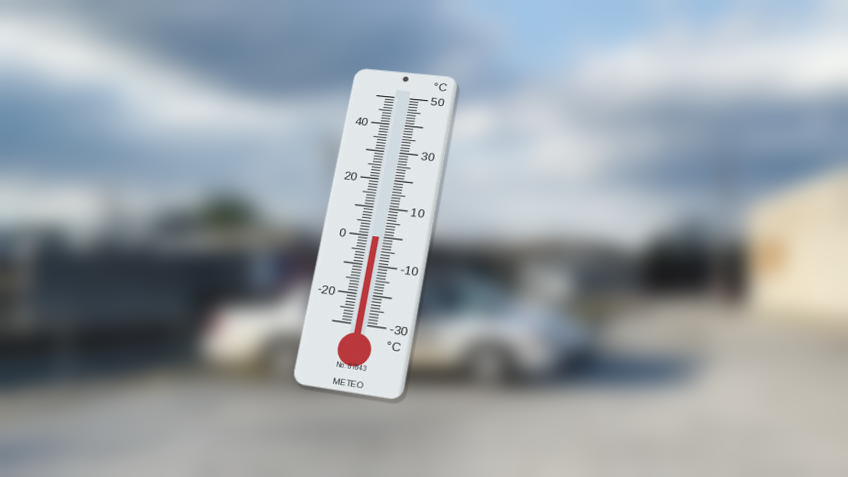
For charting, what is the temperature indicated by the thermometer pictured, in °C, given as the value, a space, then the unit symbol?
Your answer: 0 °C
